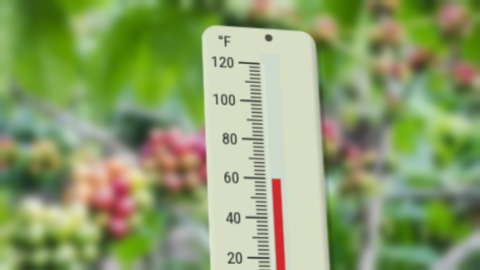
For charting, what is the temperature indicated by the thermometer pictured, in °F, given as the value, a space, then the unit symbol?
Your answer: 60 °F
